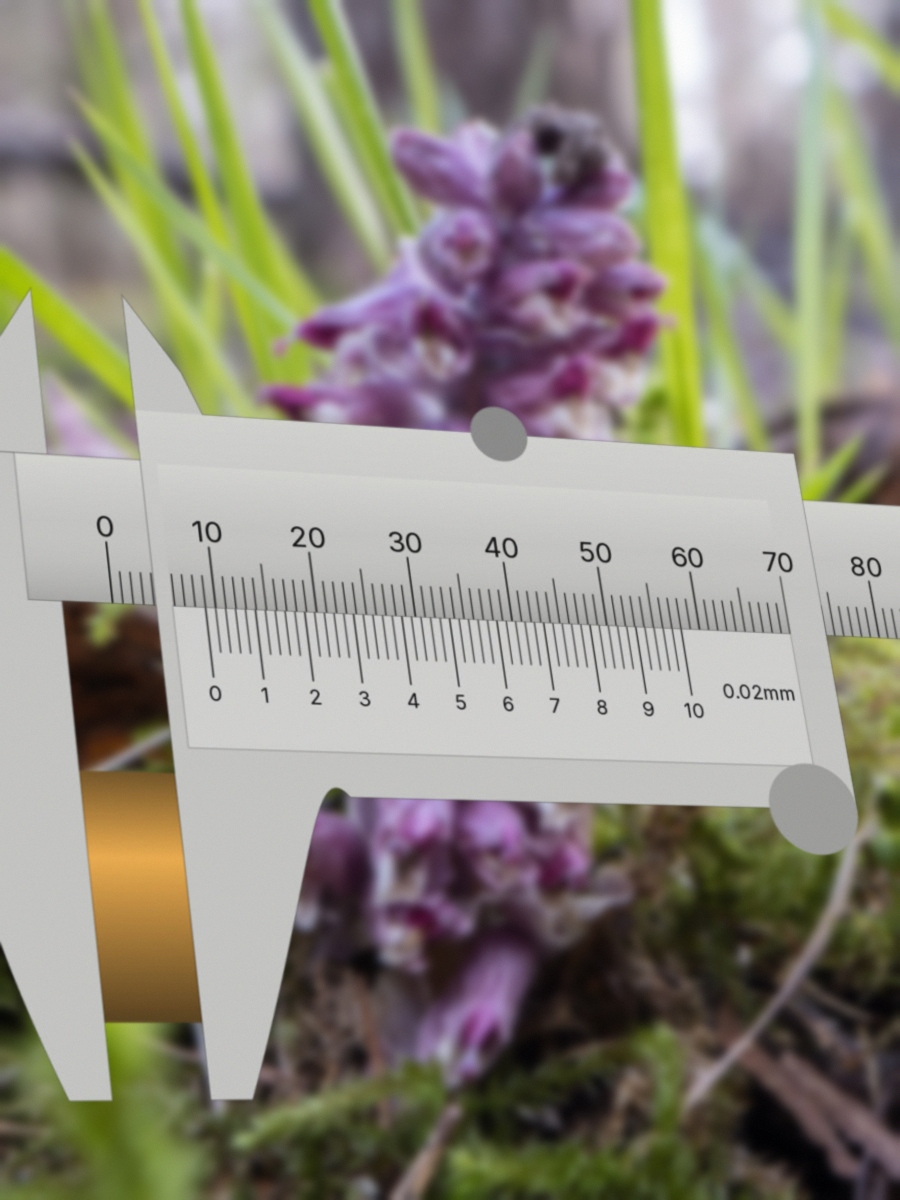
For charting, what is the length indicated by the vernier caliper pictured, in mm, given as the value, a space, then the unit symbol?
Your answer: 9.0 mm
